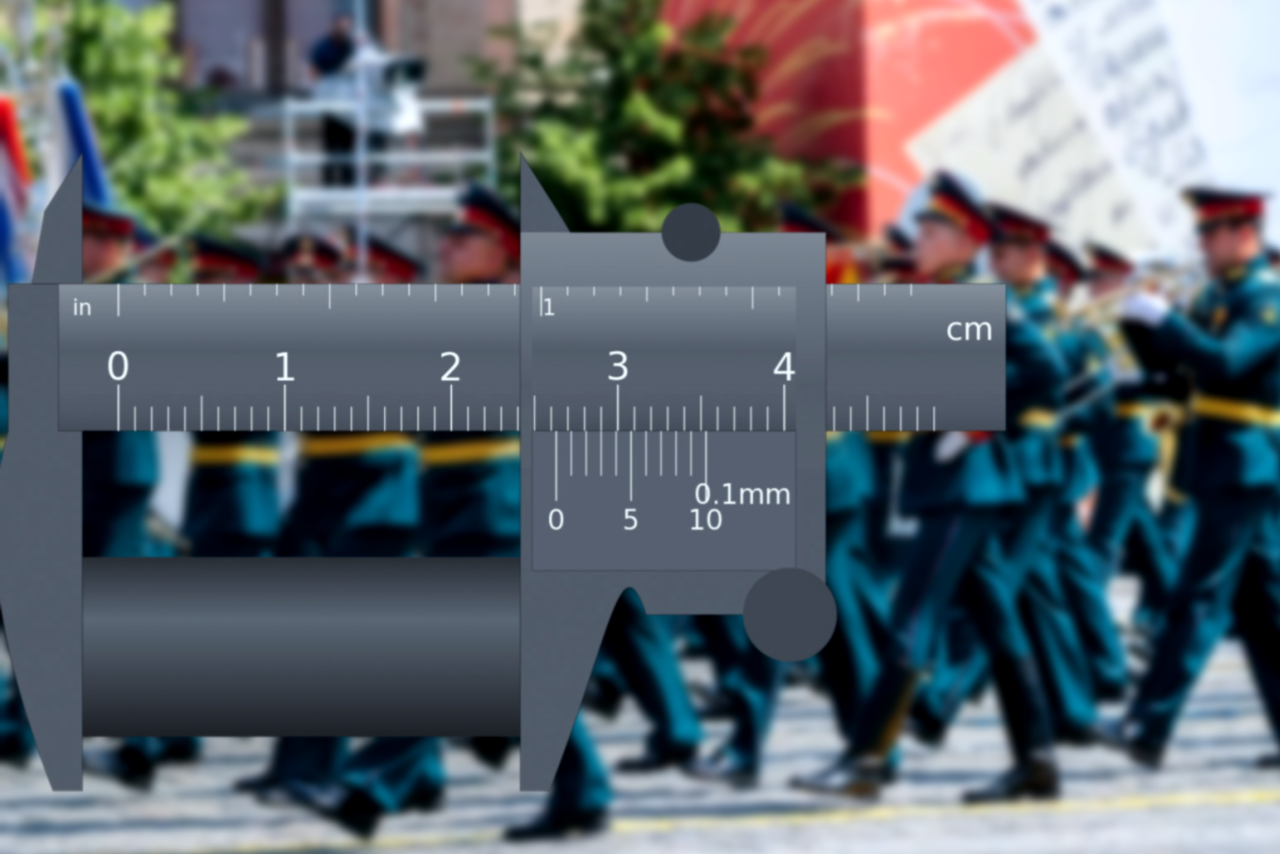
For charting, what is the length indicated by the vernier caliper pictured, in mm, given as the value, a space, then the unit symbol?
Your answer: 26.3 mm
